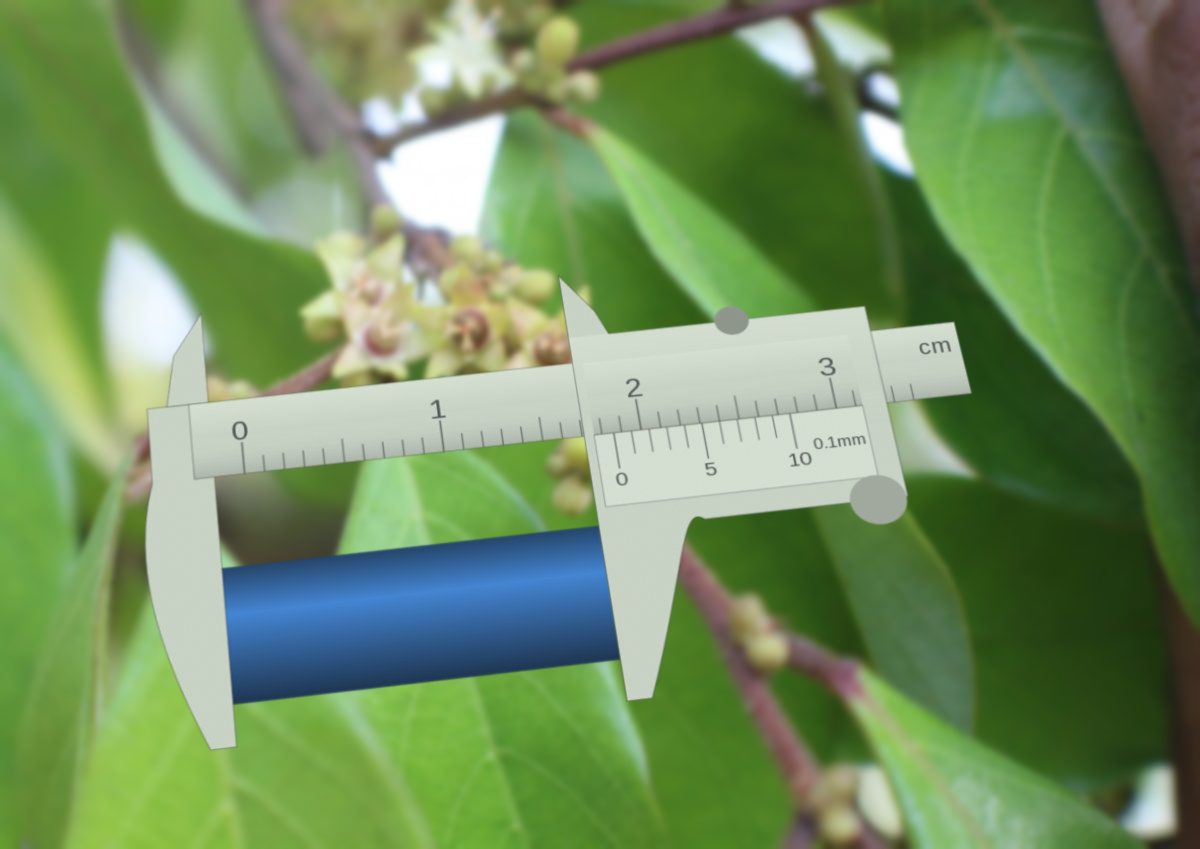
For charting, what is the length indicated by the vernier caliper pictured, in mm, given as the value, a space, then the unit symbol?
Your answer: 18.6 mm
